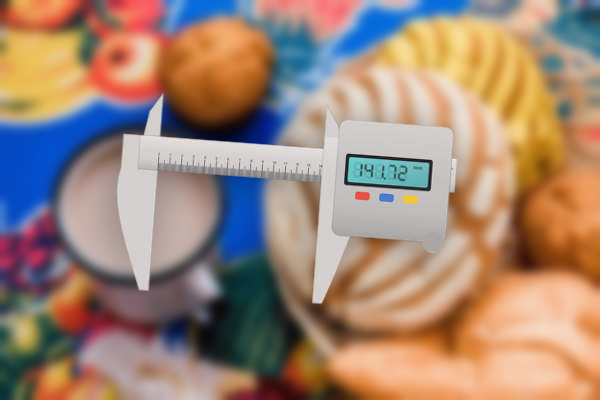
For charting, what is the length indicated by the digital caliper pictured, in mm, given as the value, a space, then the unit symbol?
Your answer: 141.72 mm
